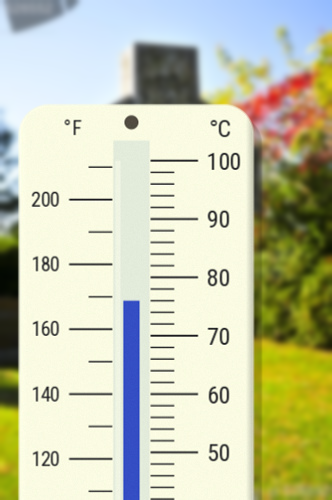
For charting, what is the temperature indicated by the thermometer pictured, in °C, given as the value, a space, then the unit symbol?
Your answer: 76 °C
